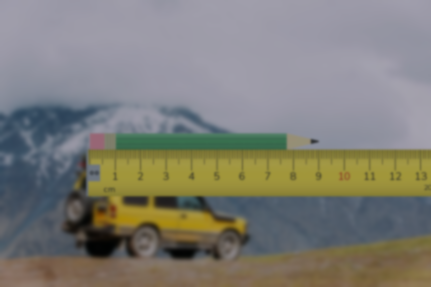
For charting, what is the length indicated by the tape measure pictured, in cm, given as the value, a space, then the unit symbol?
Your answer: 9 cm
